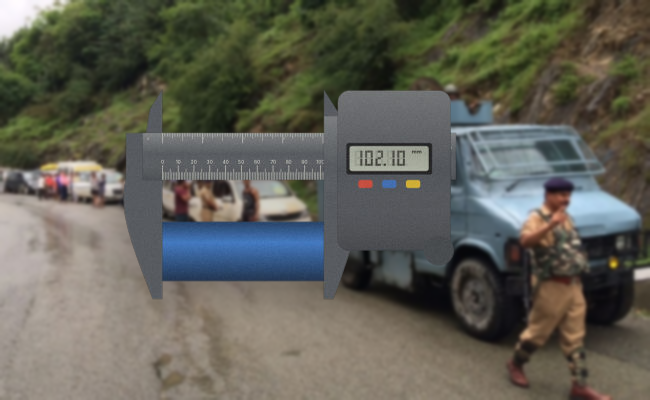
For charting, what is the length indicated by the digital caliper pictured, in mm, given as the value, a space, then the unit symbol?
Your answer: 102.10 mm
